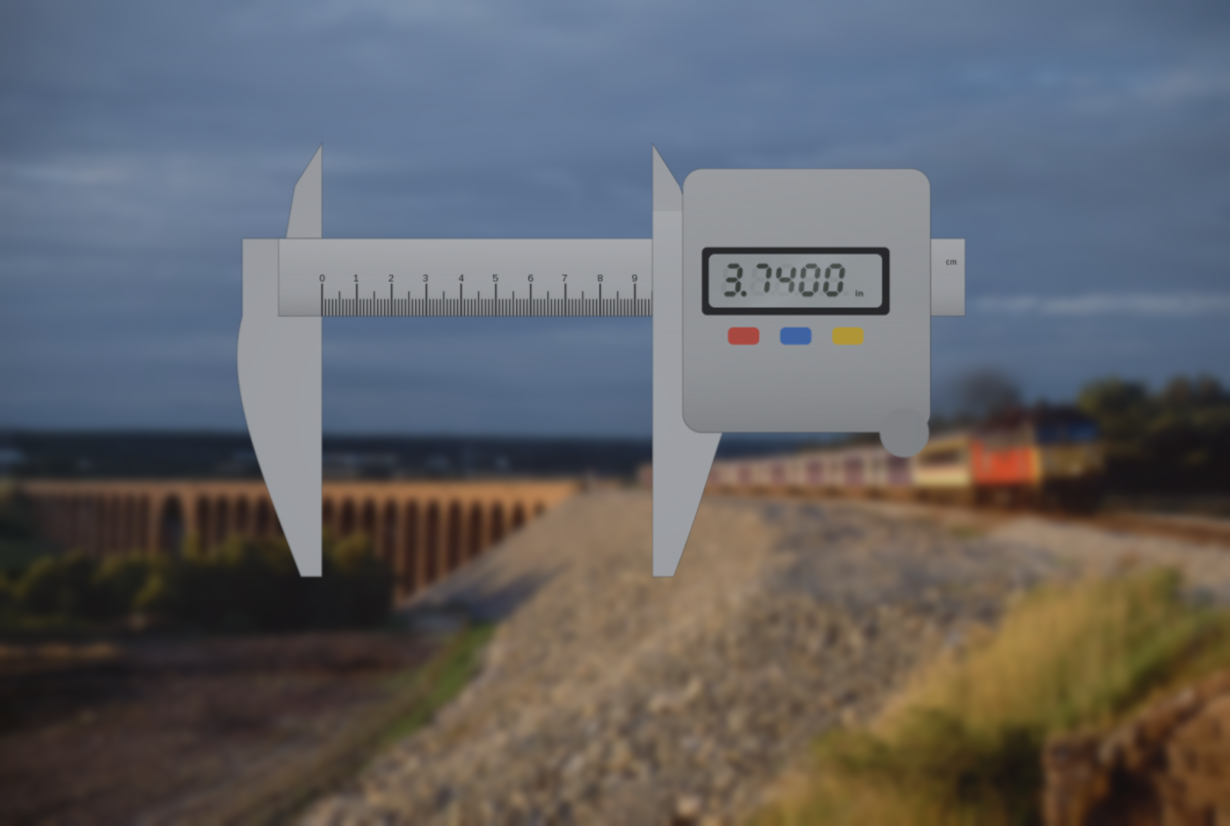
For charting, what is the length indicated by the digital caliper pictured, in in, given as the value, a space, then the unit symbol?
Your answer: 3.7400 in
